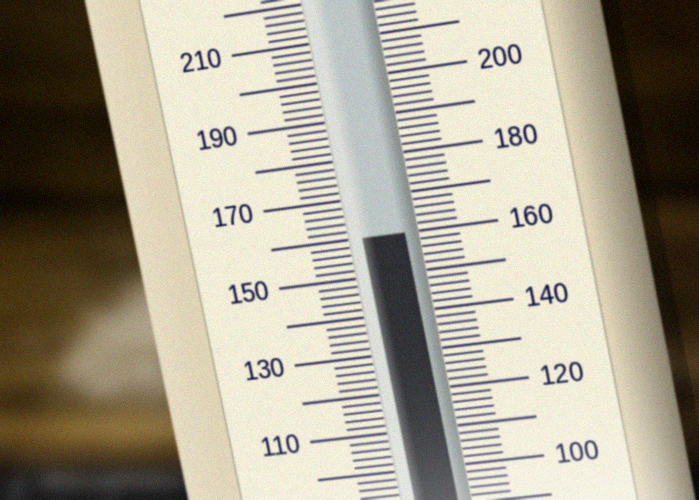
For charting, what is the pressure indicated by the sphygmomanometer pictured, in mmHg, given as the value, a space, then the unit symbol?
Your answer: 160 mmHg
